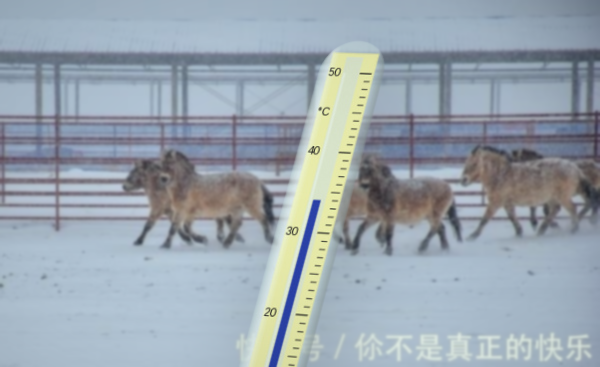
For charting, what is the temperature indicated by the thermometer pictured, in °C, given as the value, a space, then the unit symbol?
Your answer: 34 °C
